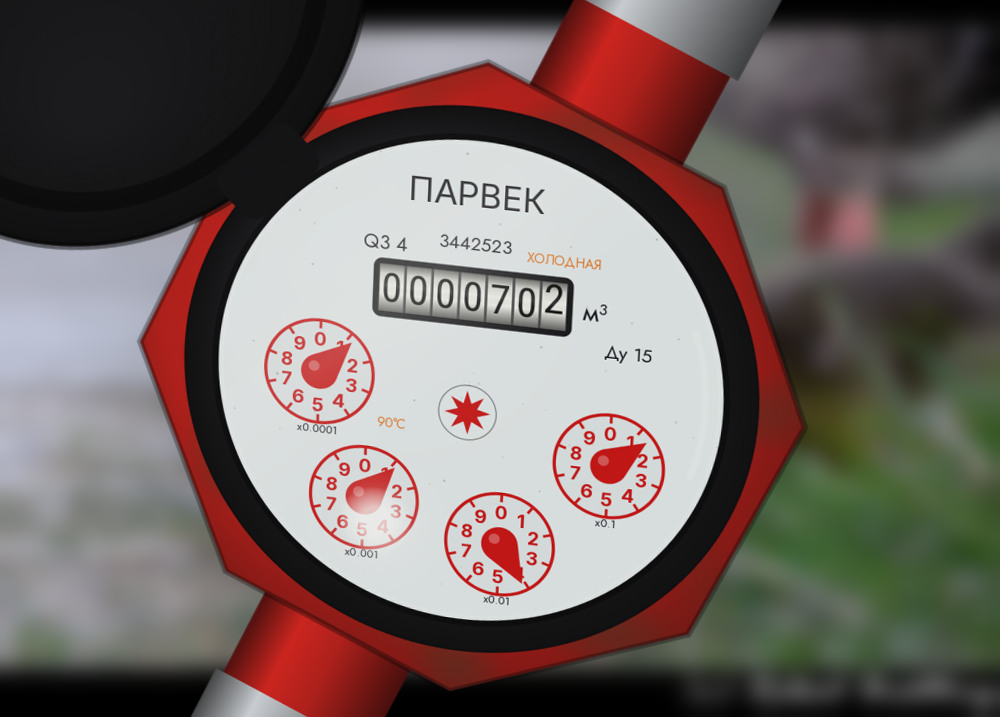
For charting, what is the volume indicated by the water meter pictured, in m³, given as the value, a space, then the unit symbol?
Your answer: 702.1411 m³
